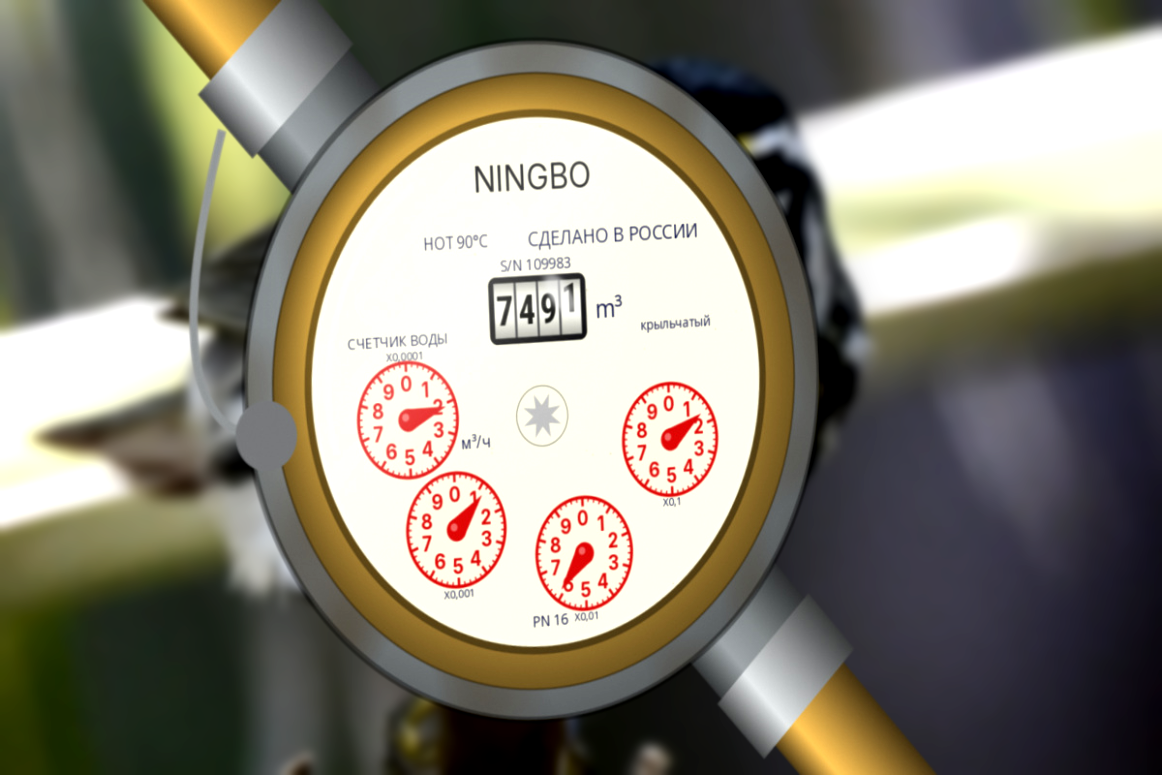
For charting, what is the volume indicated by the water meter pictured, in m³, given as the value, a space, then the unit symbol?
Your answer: 7491.1612 m³
